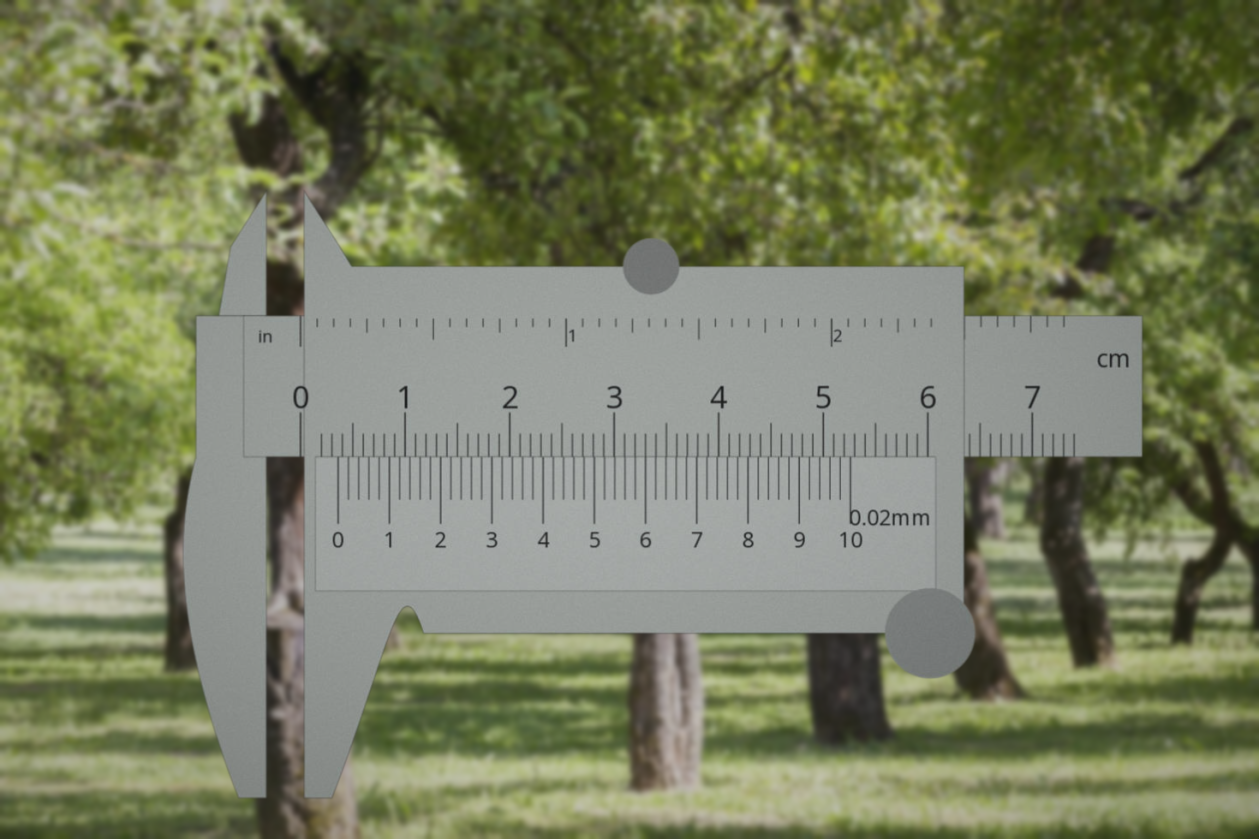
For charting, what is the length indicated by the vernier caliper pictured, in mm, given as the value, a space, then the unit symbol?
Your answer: 3.6 mm
